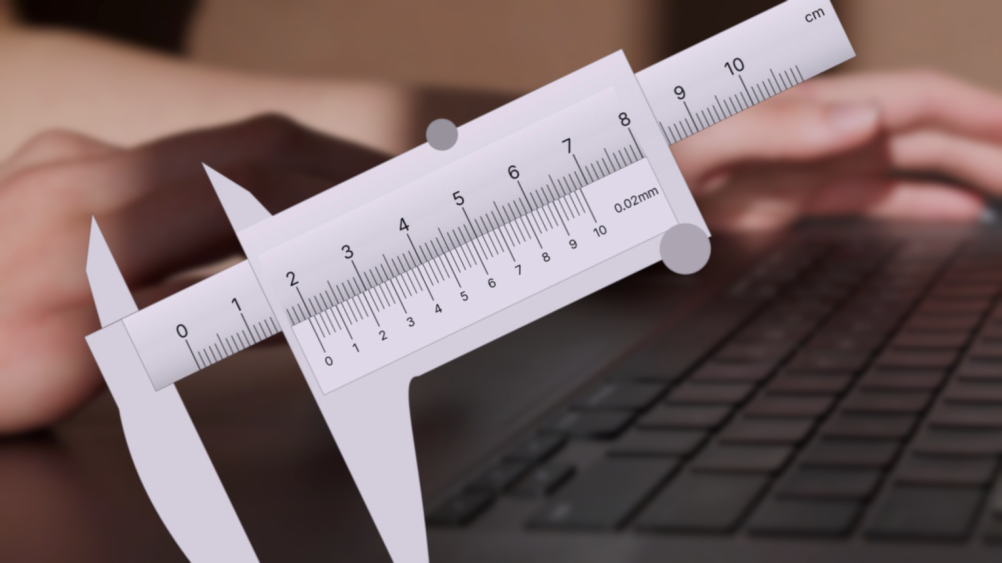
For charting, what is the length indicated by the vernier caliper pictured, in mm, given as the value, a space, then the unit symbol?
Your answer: 19.6 mm
